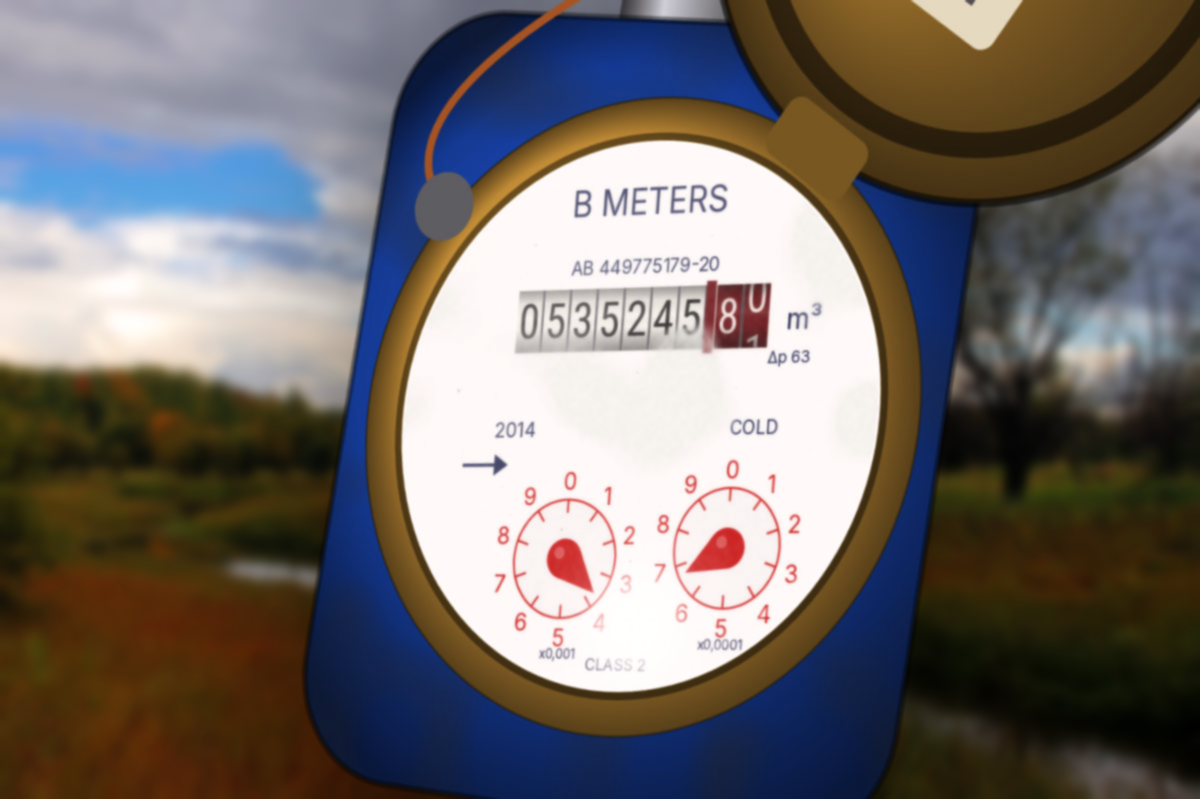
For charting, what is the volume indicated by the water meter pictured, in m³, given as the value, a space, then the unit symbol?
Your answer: 535245.8036 m³
